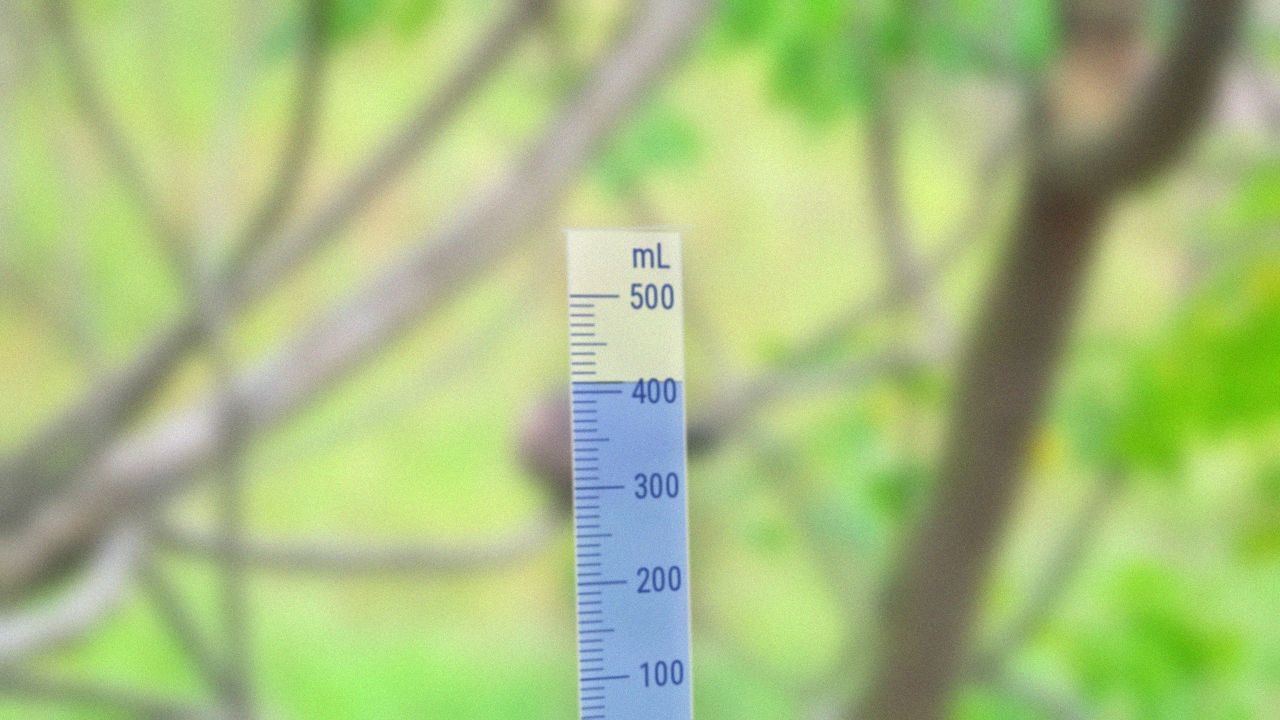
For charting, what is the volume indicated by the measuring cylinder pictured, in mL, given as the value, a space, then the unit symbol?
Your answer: 410 mL
